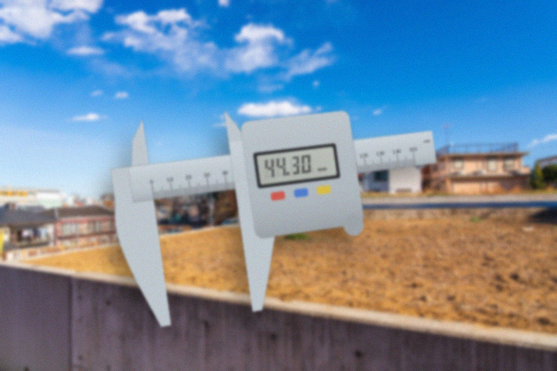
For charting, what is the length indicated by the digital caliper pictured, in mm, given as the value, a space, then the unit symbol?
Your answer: 44.30 mm
